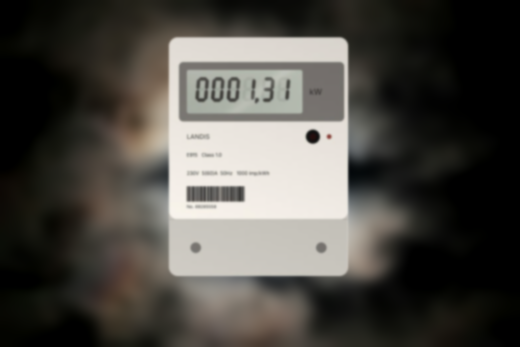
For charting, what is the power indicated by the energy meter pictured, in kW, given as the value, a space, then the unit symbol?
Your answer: 1.31 kW
